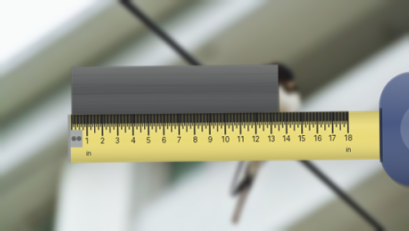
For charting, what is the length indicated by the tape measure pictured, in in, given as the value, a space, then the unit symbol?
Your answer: 13.5 in
